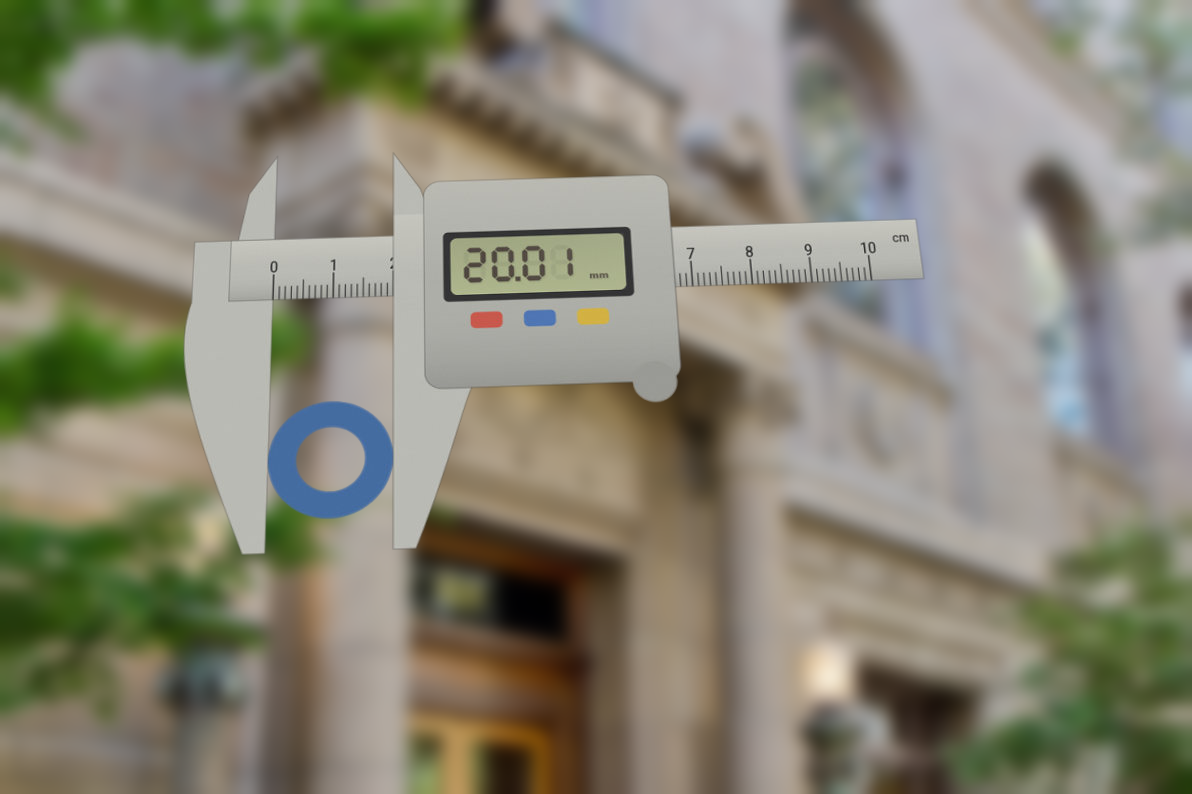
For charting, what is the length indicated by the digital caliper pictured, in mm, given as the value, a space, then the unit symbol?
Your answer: 20.01 mm
